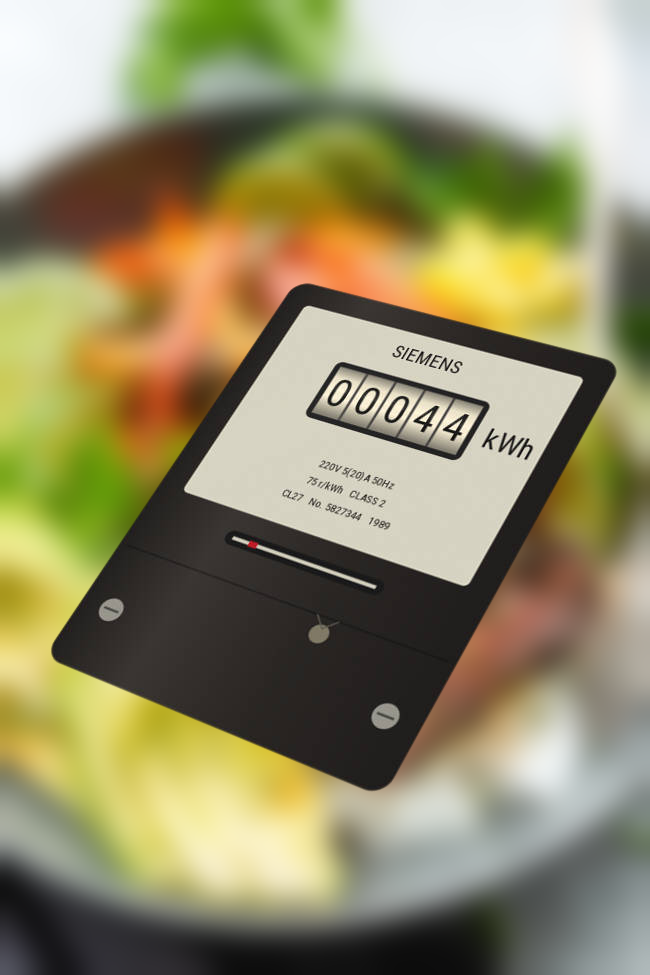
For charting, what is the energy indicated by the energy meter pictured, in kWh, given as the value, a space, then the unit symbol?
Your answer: 44 kWh
